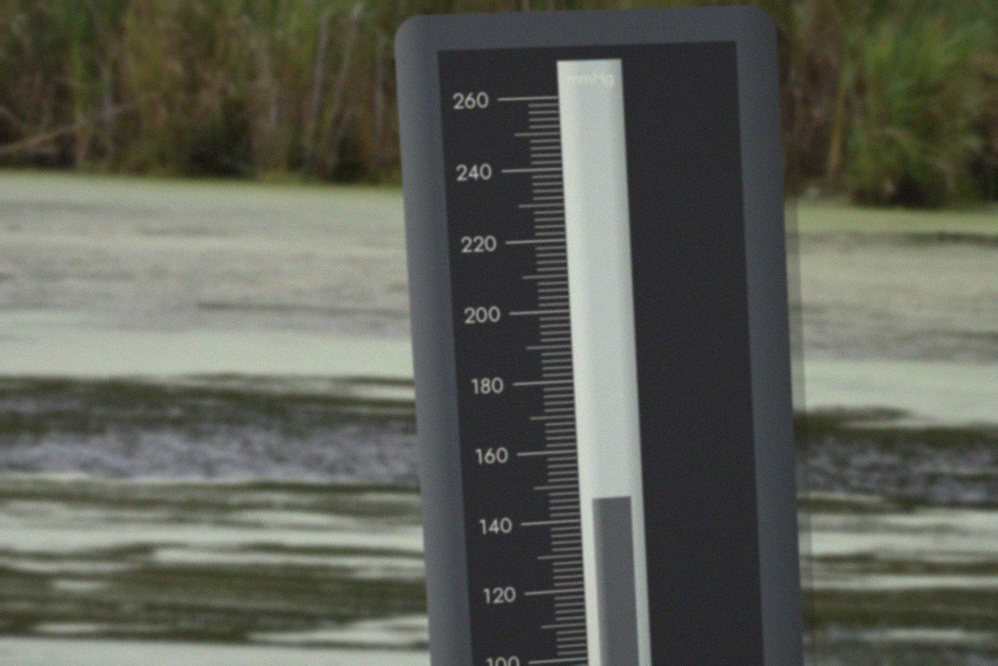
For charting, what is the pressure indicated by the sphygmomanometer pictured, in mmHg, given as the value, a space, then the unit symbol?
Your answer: 146 mmHg
